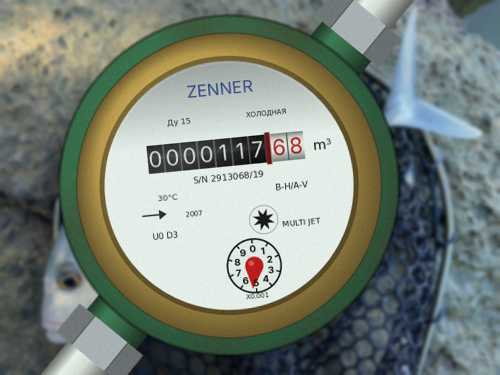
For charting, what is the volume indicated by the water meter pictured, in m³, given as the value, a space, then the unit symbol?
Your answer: 117.685 m³
